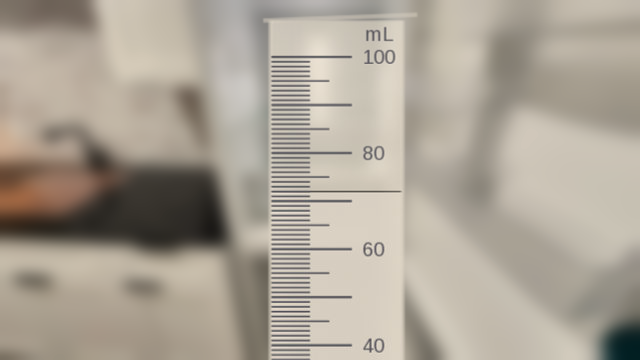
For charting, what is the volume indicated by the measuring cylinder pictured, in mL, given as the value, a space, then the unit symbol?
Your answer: 72 mL
